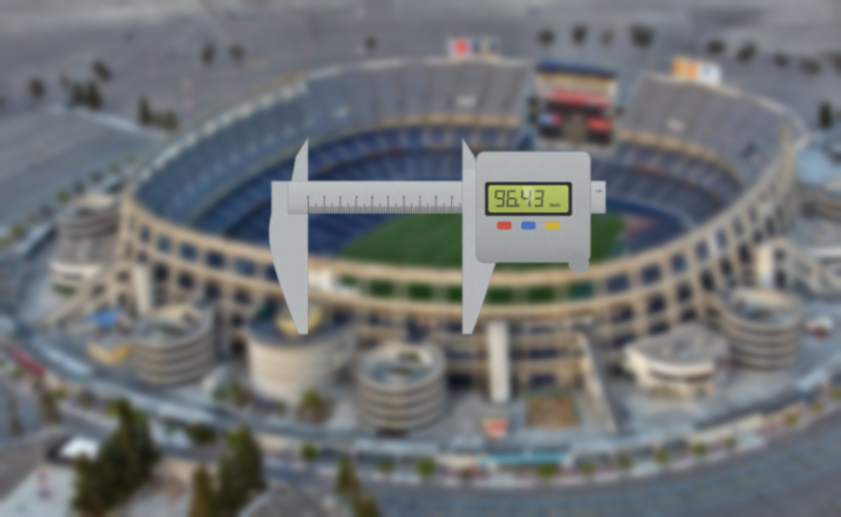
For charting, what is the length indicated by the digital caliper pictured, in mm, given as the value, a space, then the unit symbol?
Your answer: 96.43 mm
